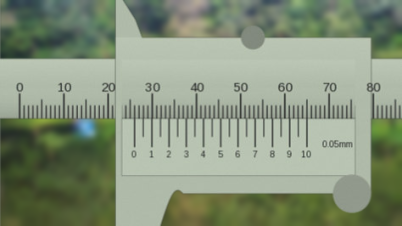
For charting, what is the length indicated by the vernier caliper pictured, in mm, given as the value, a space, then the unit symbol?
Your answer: 26.0 mm
